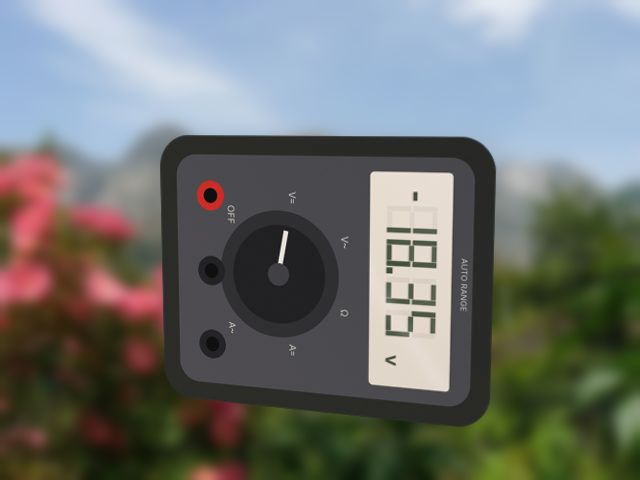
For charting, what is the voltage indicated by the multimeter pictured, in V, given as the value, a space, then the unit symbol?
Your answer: -18.35 V
